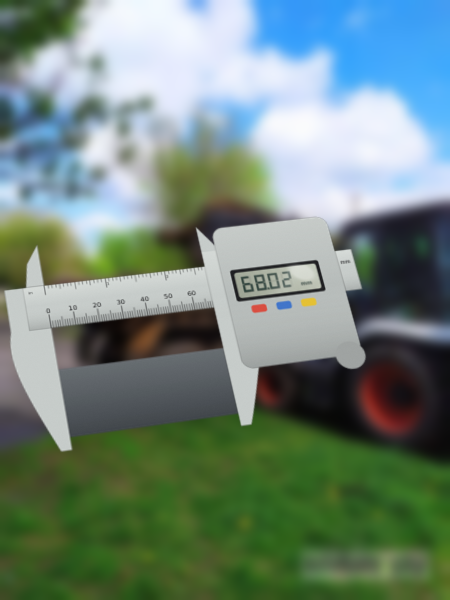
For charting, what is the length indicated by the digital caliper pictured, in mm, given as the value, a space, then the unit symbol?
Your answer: 68.02 mm
